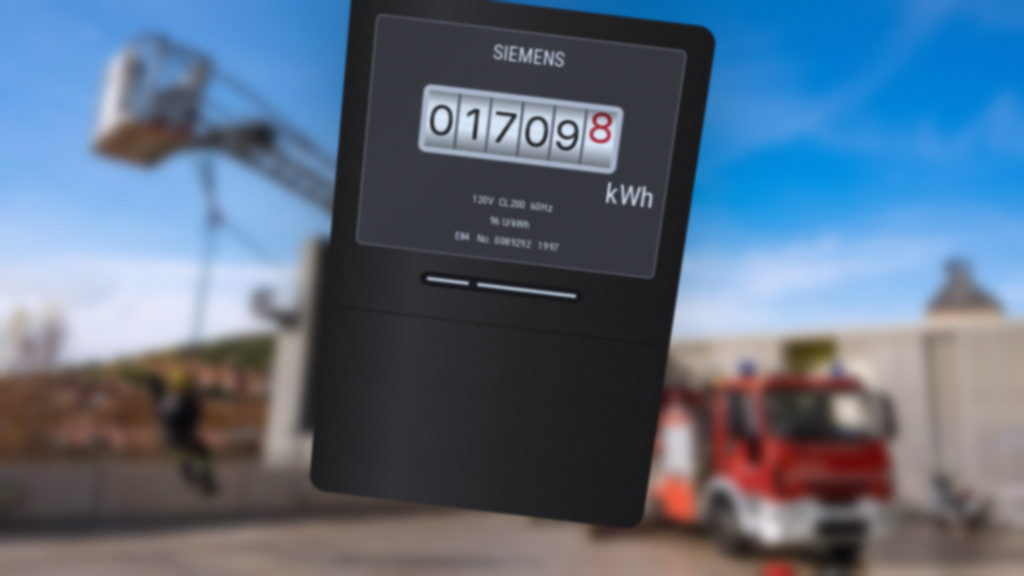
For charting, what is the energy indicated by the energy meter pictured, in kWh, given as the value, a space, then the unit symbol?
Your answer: 1709.8 kWh
